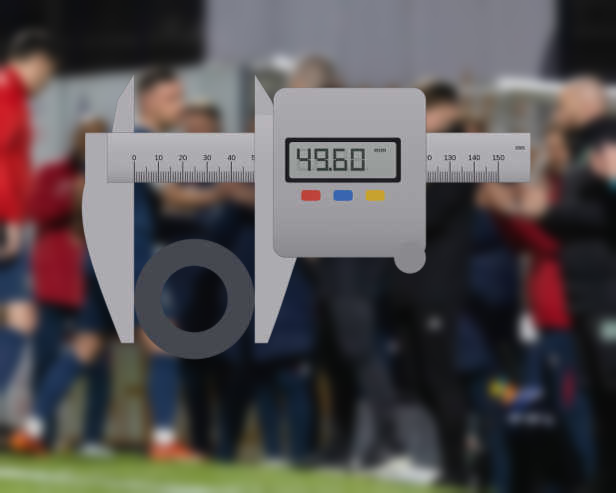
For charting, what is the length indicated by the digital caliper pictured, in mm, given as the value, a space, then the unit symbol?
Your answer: 49.60 mm
